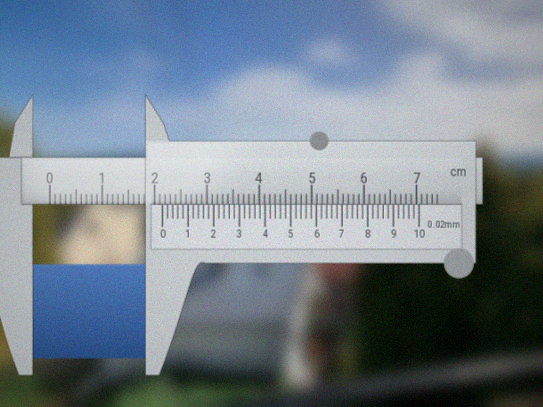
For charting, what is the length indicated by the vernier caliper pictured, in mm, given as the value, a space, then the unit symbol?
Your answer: 21.5 mm
